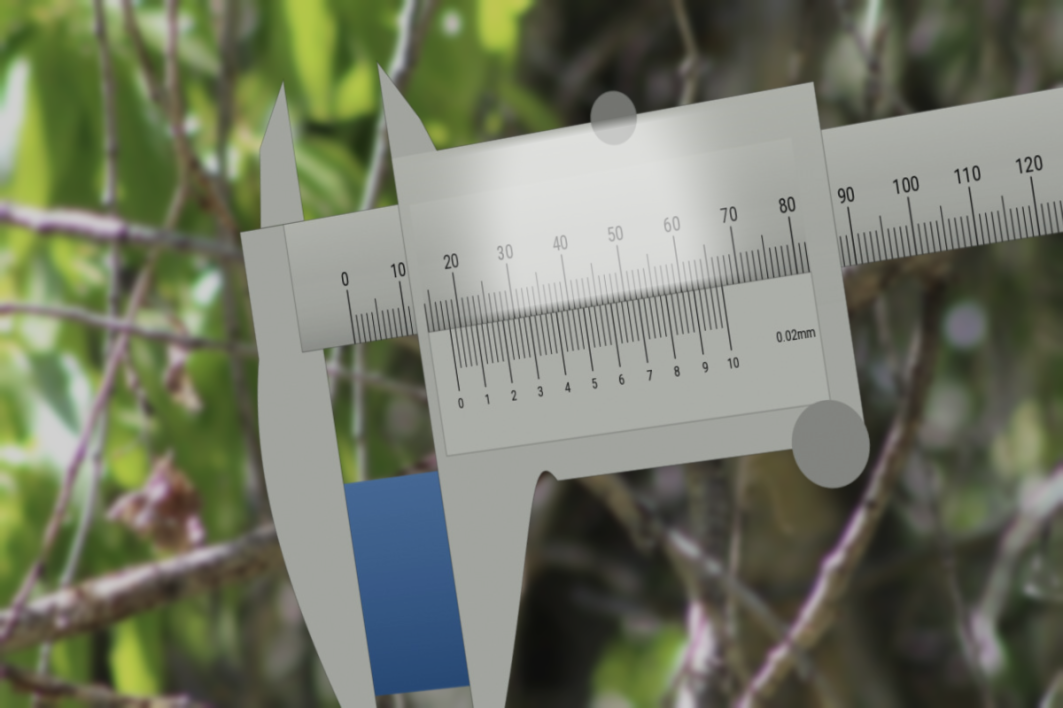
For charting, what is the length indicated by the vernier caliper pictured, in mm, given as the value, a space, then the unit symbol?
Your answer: 18.0 mm
